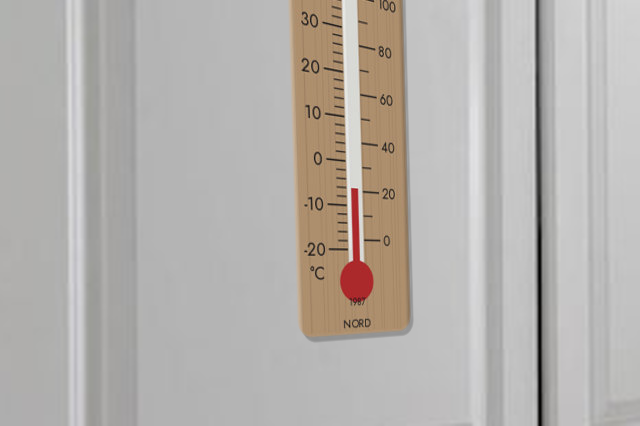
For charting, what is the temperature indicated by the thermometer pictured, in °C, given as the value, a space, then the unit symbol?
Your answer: -6 °C
